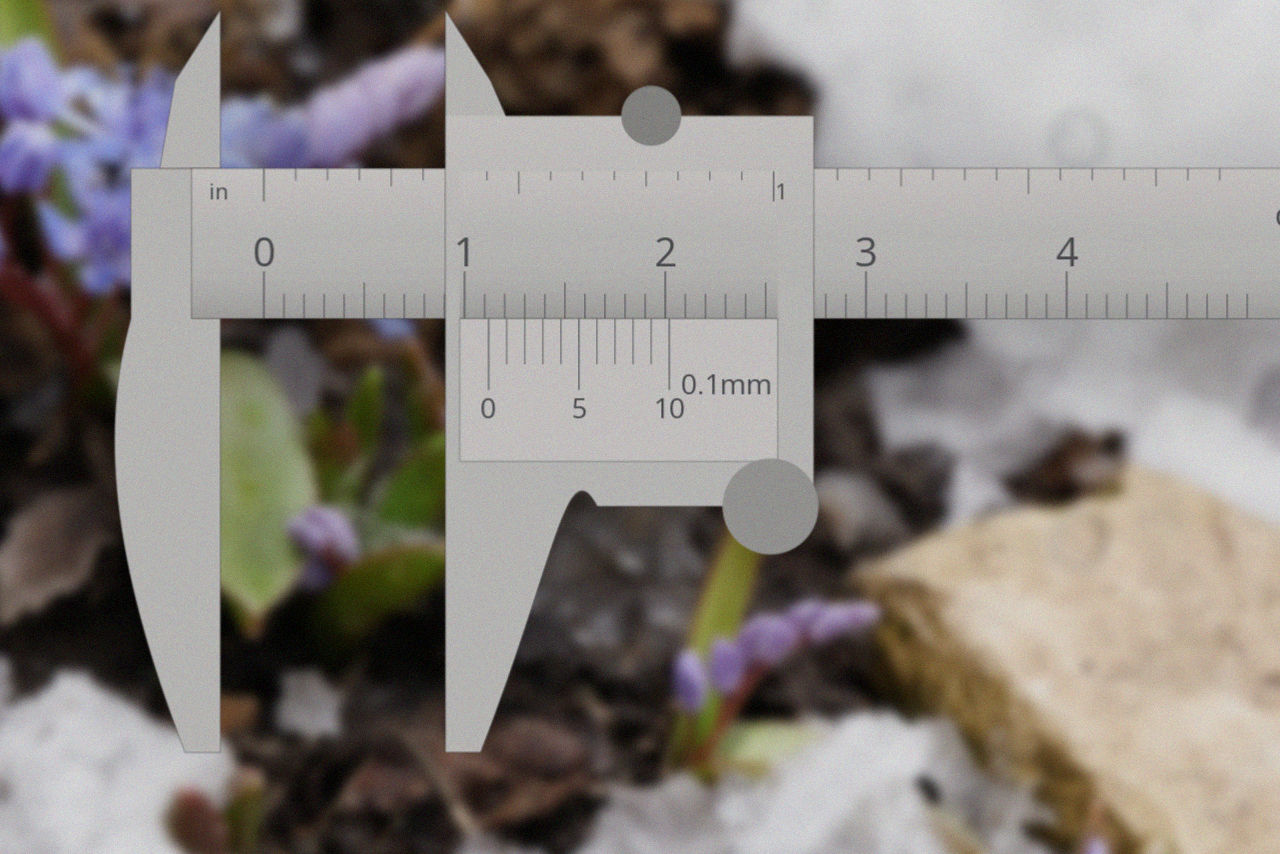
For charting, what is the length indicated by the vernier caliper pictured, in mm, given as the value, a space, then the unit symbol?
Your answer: 11.2 mm
